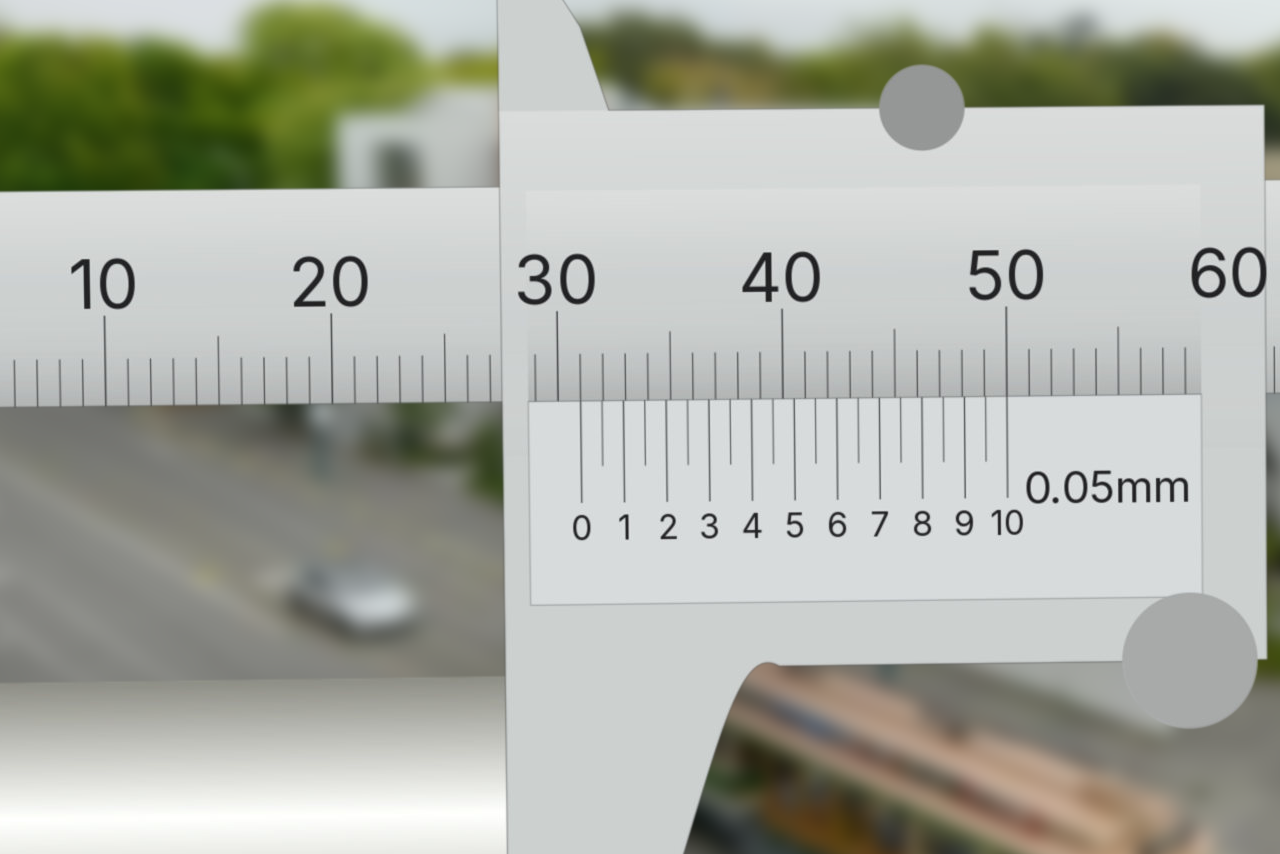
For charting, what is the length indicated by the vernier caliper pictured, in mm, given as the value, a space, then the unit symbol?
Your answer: 31.0 mm
